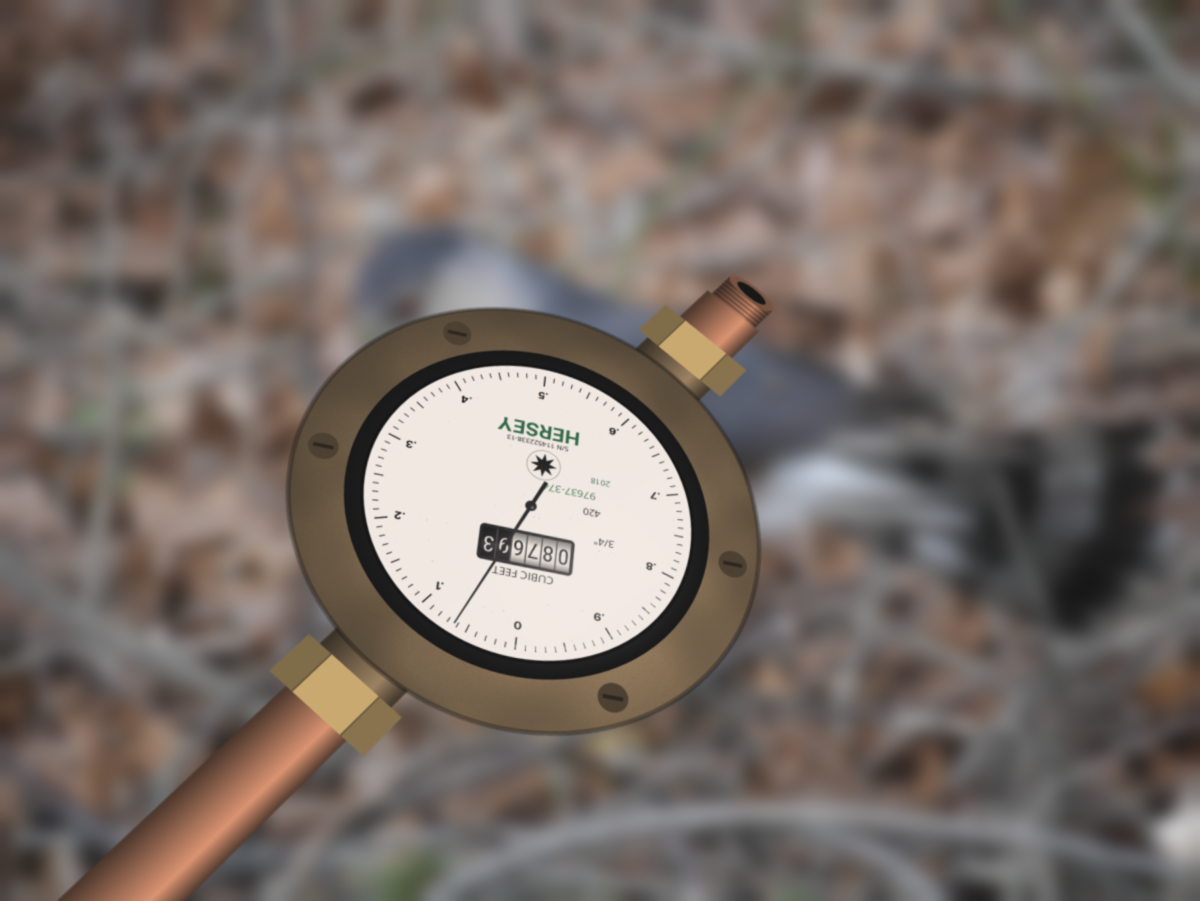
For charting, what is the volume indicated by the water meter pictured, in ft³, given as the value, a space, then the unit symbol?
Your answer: 87693.06 ft³
